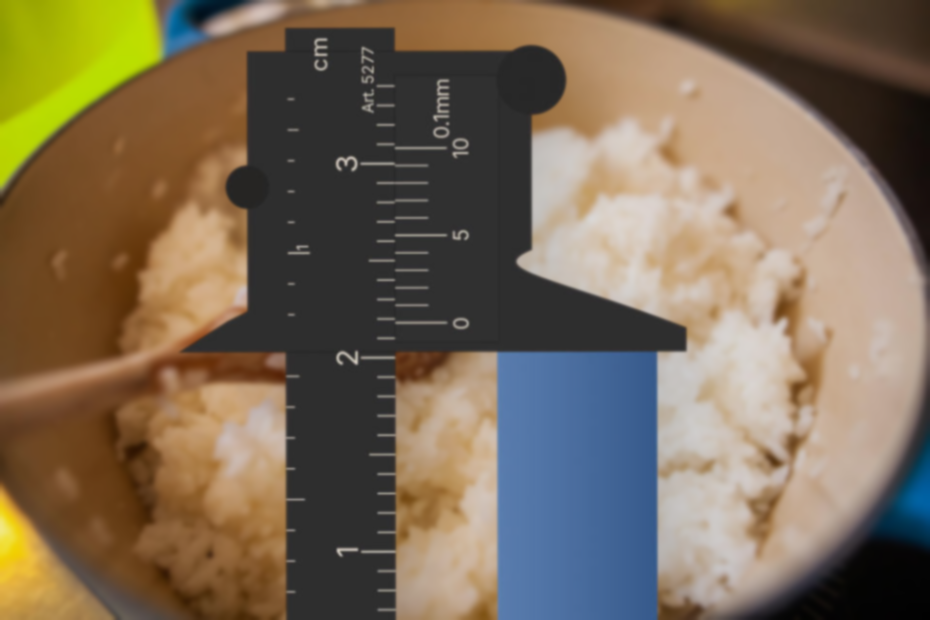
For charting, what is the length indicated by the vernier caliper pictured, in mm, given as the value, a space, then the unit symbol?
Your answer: 21.8 mm
